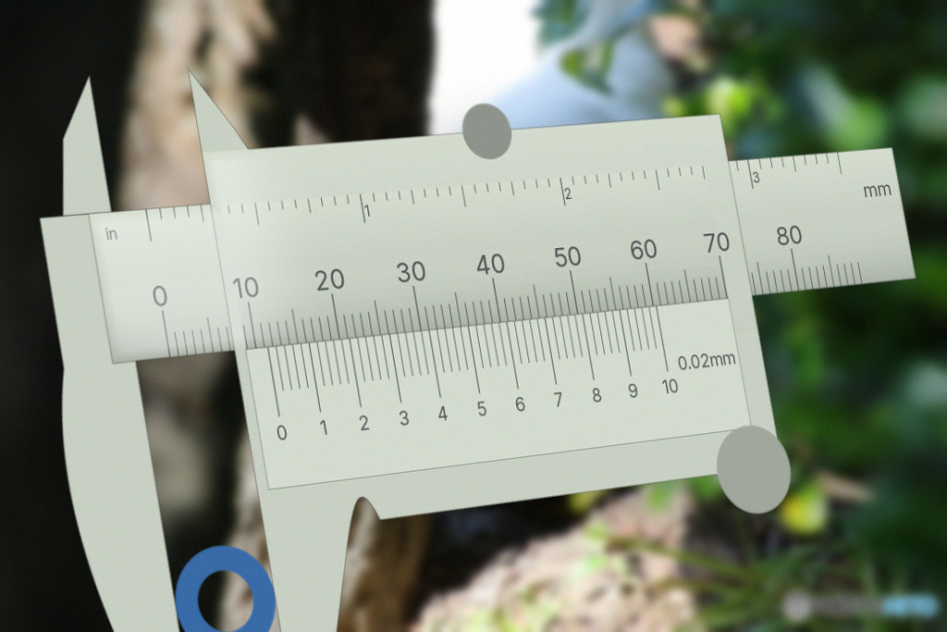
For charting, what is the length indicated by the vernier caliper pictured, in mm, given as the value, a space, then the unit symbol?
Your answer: 11.4 mm
